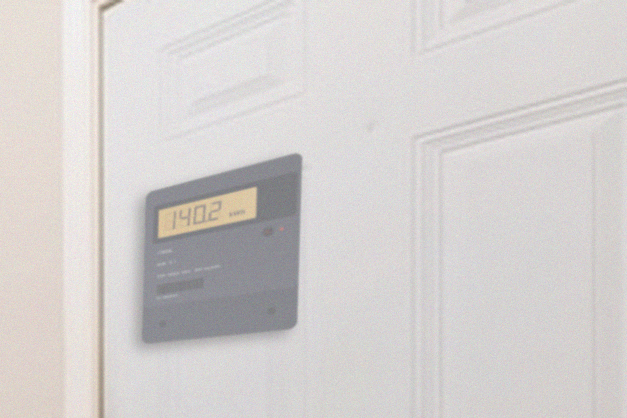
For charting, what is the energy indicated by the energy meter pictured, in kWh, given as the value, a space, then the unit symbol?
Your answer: 140.2 kWh
